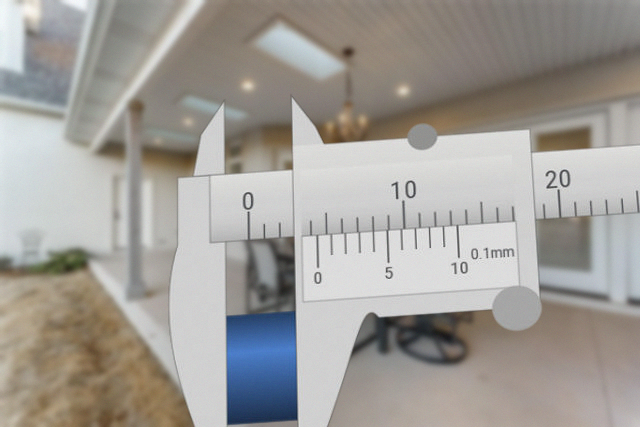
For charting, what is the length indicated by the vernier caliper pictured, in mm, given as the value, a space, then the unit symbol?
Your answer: 4.4 mm
